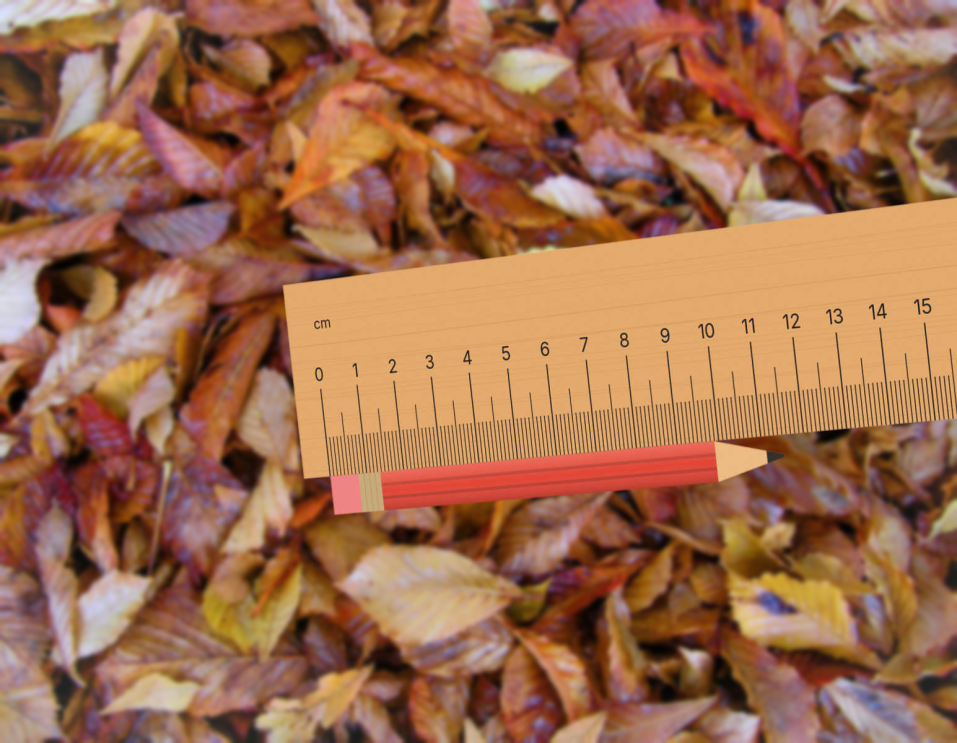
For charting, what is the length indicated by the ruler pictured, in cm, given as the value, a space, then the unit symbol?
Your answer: 11.5 cm
